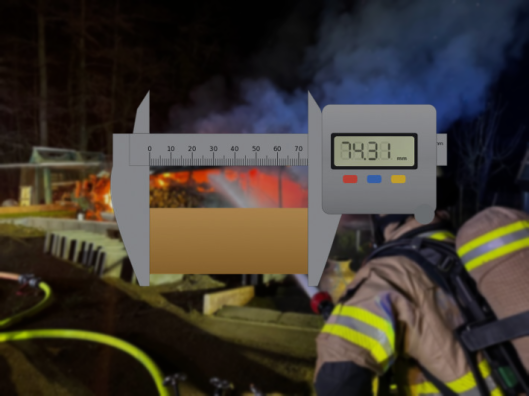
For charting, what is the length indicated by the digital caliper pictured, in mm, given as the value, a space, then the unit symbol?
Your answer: 74.31 mm
